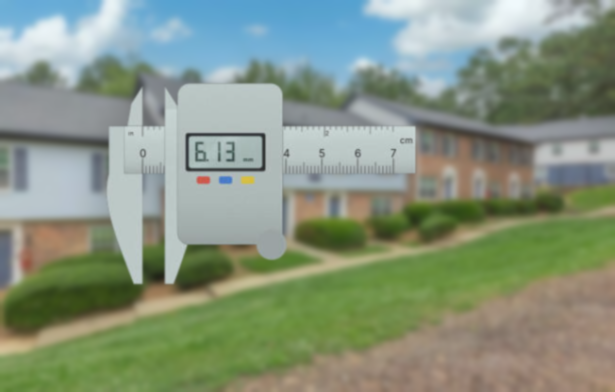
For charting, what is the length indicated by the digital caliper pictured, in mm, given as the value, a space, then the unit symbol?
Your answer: 6.13 mm
